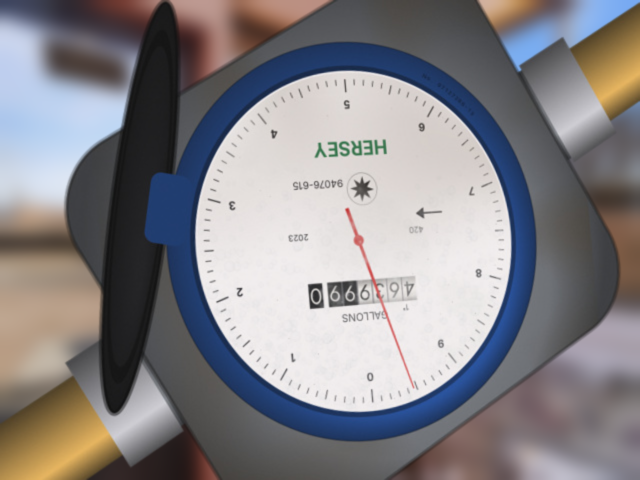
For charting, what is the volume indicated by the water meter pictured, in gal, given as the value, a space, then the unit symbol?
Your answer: 4639989.5 gal
